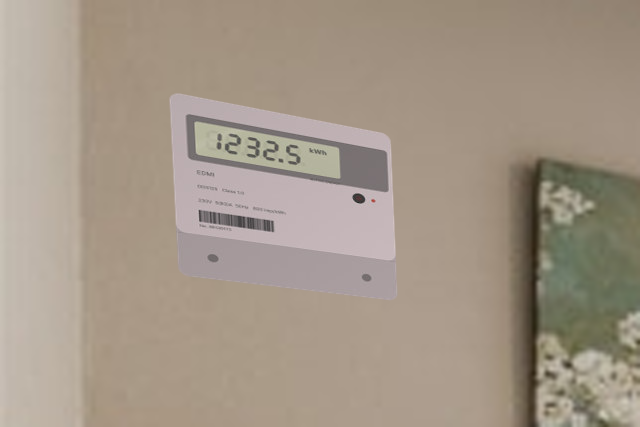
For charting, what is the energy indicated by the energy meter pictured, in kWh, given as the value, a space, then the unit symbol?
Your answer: 1232.5 kWh
